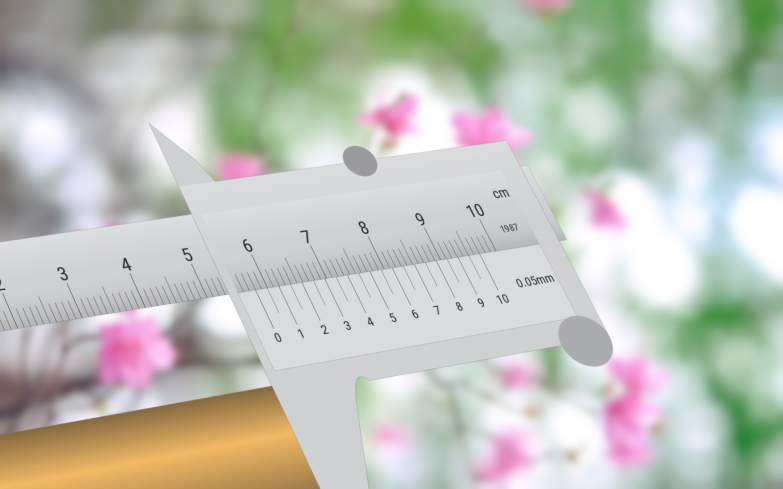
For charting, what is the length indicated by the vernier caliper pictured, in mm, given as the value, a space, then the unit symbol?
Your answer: 58.0 mm
